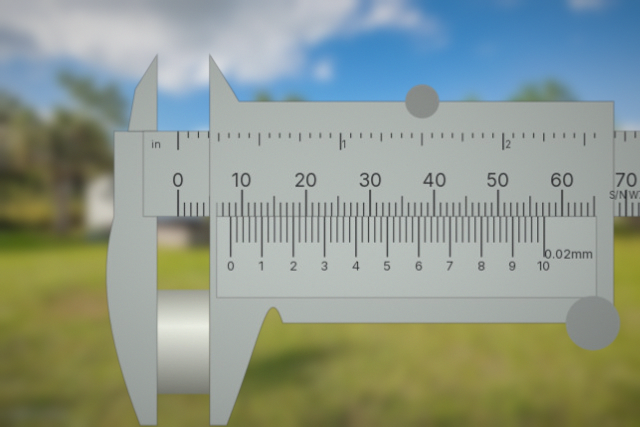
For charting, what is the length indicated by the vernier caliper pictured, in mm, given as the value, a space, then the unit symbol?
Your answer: 8.2 mm
